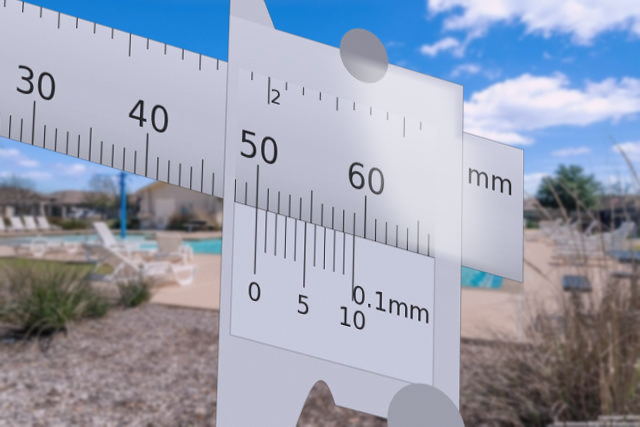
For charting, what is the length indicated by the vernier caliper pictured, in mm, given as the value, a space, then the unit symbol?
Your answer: 50.0 mm
